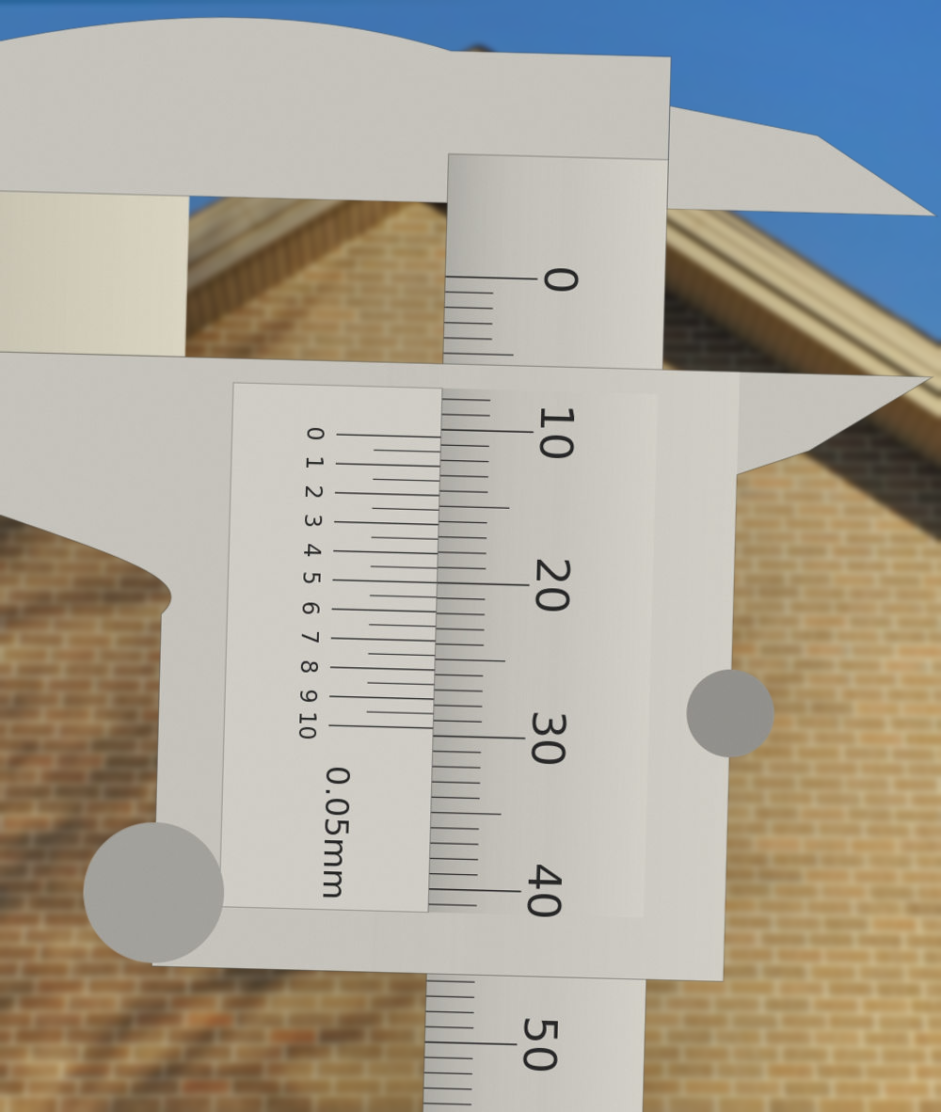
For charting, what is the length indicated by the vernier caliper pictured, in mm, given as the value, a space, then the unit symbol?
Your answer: 10.5 mm
